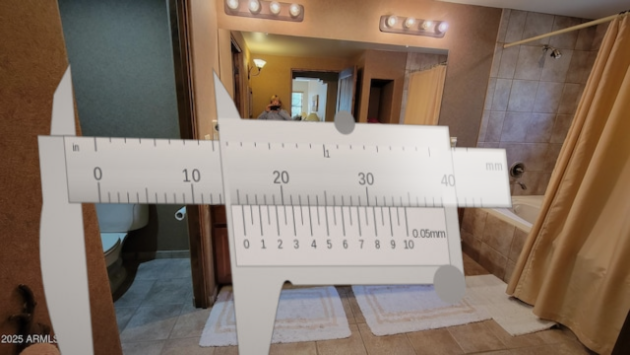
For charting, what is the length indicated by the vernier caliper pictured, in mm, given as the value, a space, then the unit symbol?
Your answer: 15.4 mm
